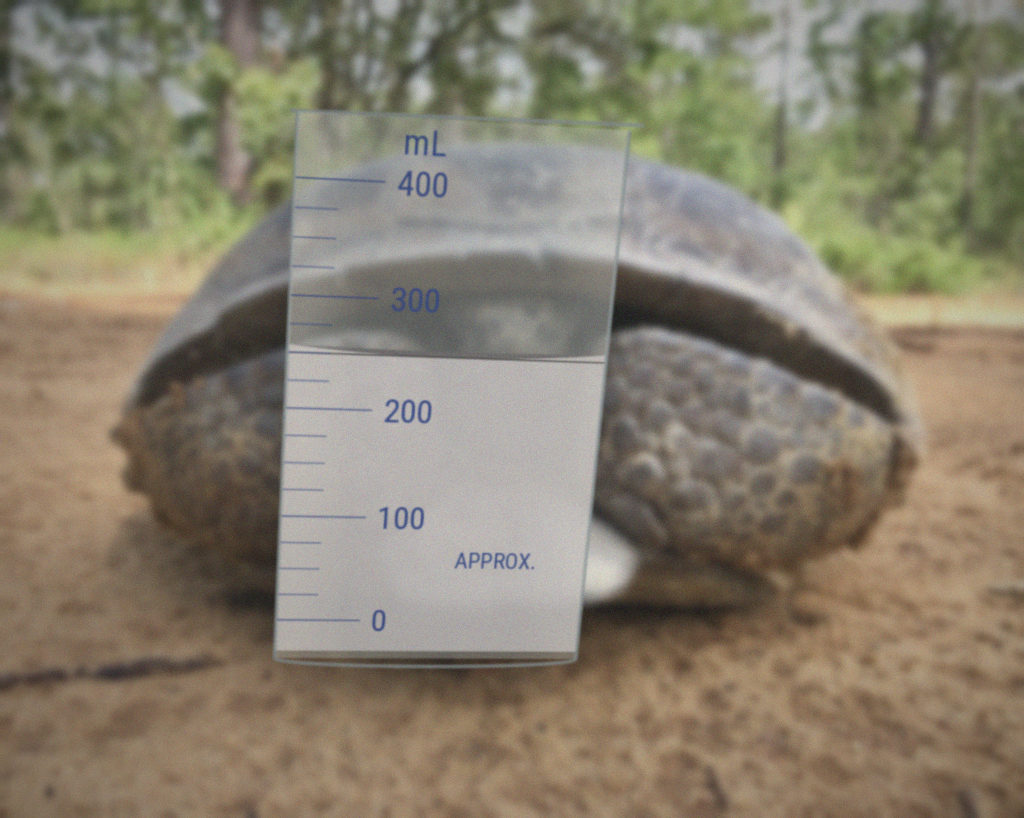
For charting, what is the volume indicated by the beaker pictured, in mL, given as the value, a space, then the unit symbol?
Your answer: 250 mL
